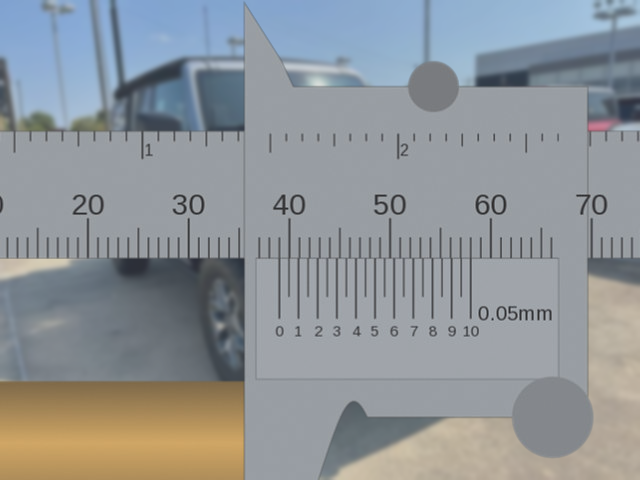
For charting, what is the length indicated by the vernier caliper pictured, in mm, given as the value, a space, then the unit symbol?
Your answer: 39.0 mm
